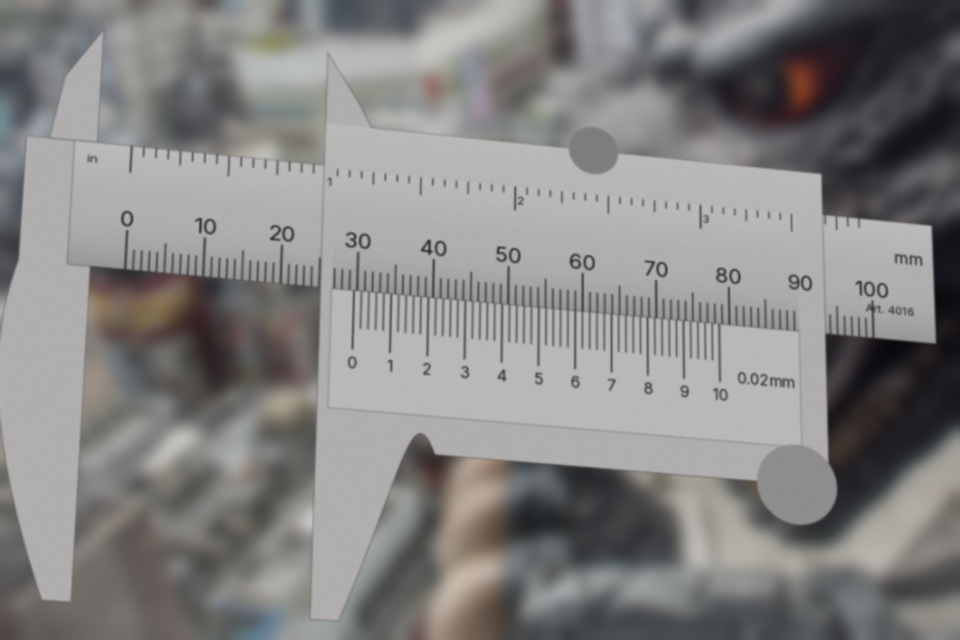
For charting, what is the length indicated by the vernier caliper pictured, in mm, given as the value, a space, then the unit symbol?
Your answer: 29.6 mm
